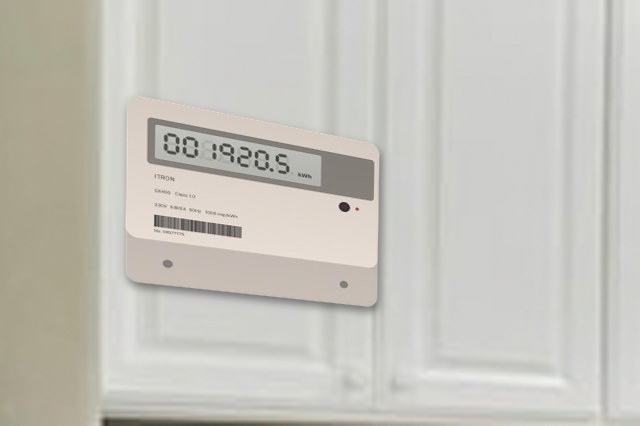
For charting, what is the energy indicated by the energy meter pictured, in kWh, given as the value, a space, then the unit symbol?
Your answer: 1920.5 kWh
